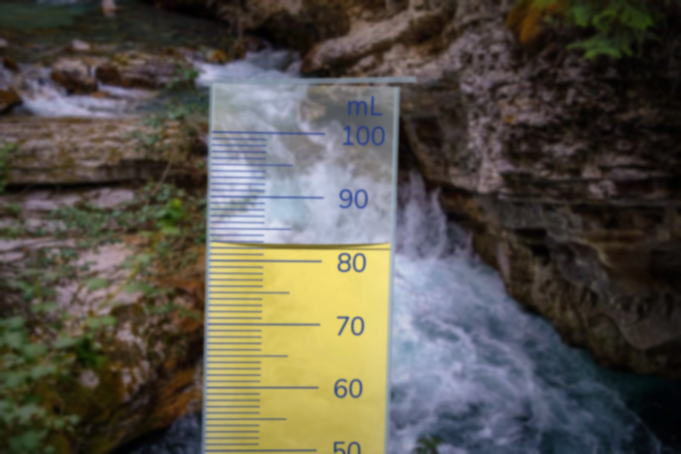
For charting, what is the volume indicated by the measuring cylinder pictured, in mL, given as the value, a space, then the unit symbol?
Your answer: 82 mL
